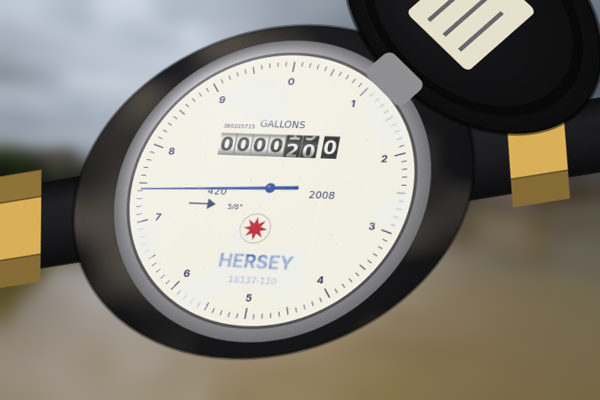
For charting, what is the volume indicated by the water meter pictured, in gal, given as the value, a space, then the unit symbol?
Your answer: 197.4 gal
